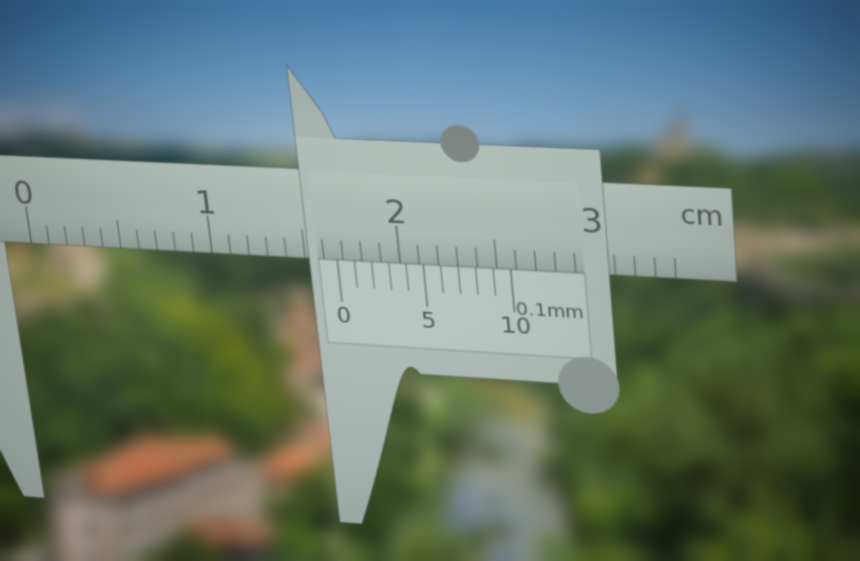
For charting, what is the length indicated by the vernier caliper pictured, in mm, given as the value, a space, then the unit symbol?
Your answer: 16.7 mm
